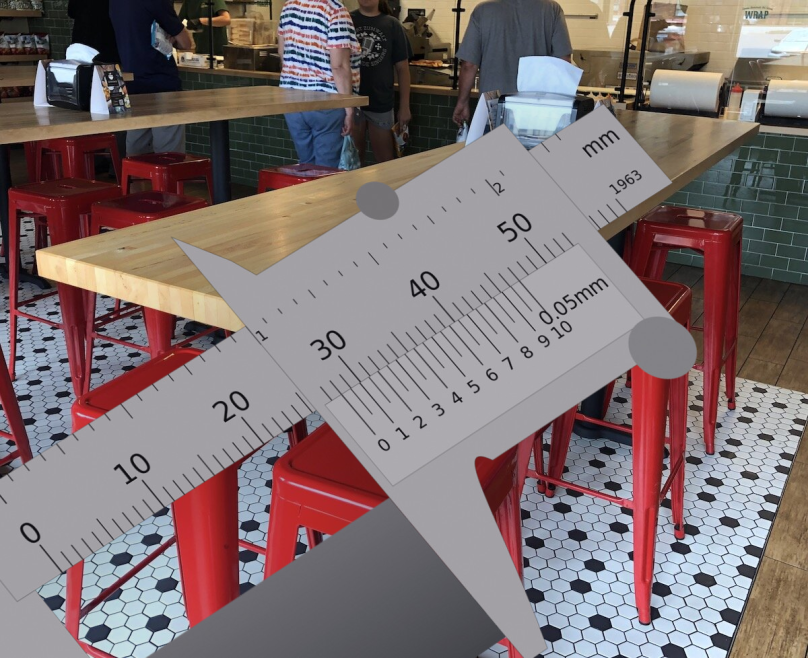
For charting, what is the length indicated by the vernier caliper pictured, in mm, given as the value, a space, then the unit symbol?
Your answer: 28.0 mm
